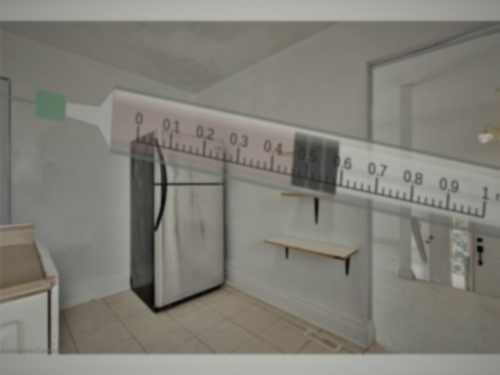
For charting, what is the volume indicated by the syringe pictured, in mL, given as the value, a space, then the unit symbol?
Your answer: 0.46 mL
